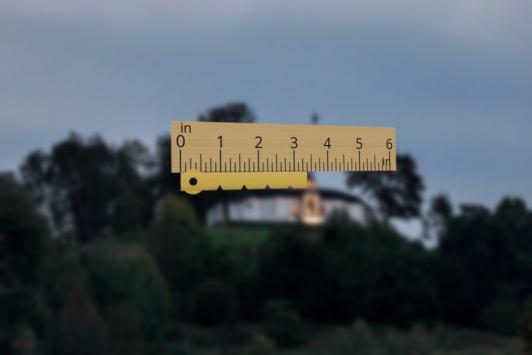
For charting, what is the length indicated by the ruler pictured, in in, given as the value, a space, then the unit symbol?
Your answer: 3.375 in
